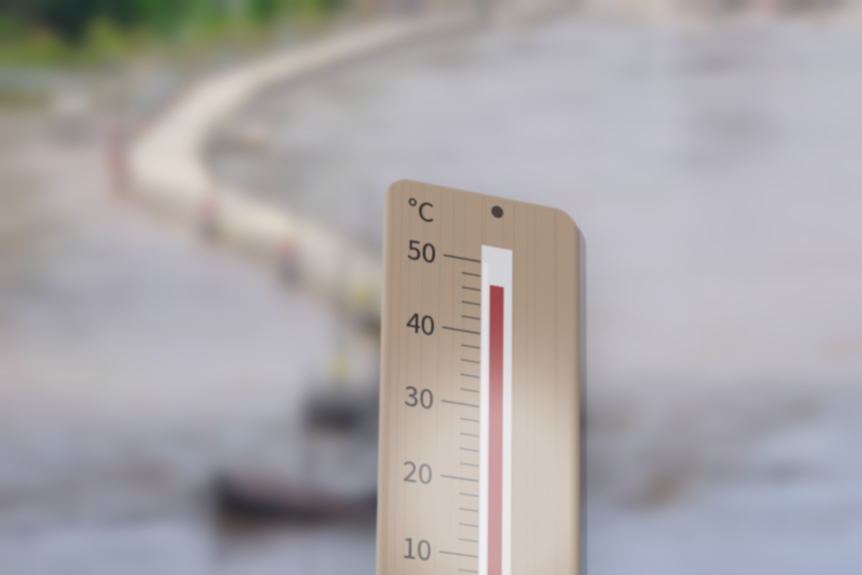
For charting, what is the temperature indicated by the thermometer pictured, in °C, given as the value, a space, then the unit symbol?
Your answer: 47 °C
